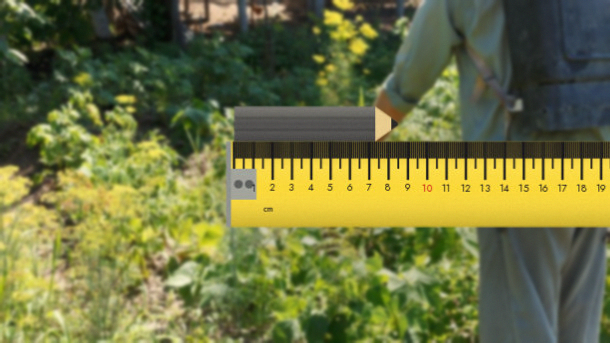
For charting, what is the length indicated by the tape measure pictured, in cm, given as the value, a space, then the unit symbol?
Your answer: 8.5 cm
